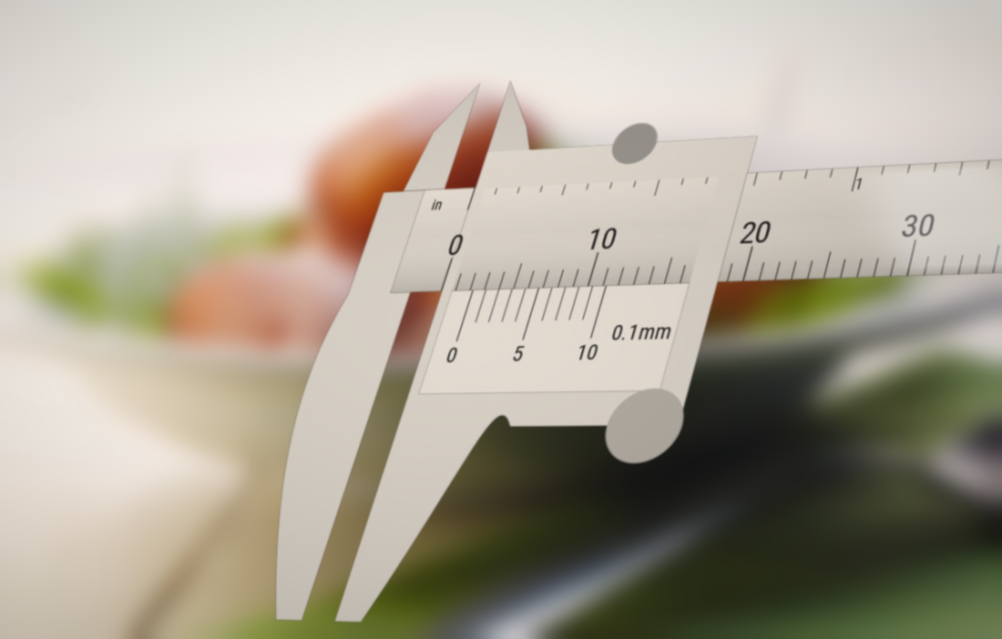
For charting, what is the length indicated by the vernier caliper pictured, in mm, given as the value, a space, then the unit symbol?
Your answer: 2.2 mm
